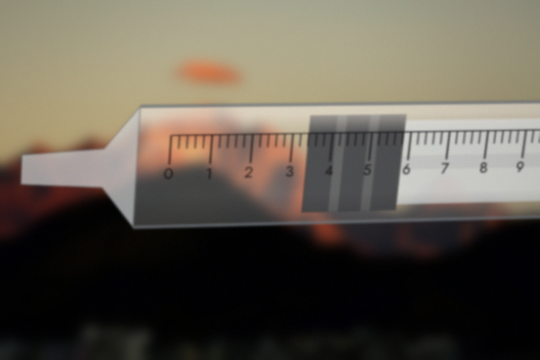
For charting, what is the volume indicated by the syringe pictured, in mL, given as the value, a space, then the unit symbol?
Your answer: 3.4 mL
